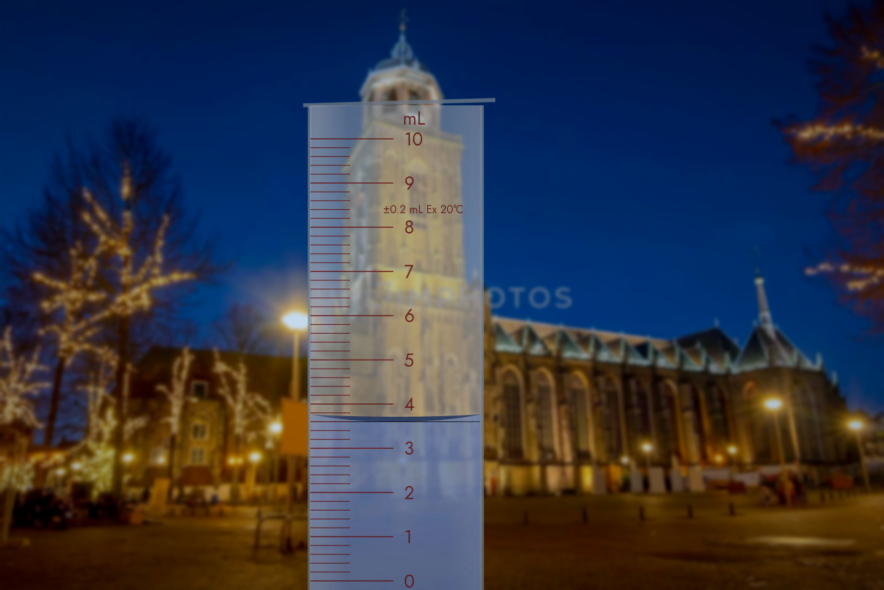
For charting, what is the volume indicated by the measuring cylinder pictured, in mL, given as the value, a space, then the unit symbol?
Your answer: 3.6 mL
